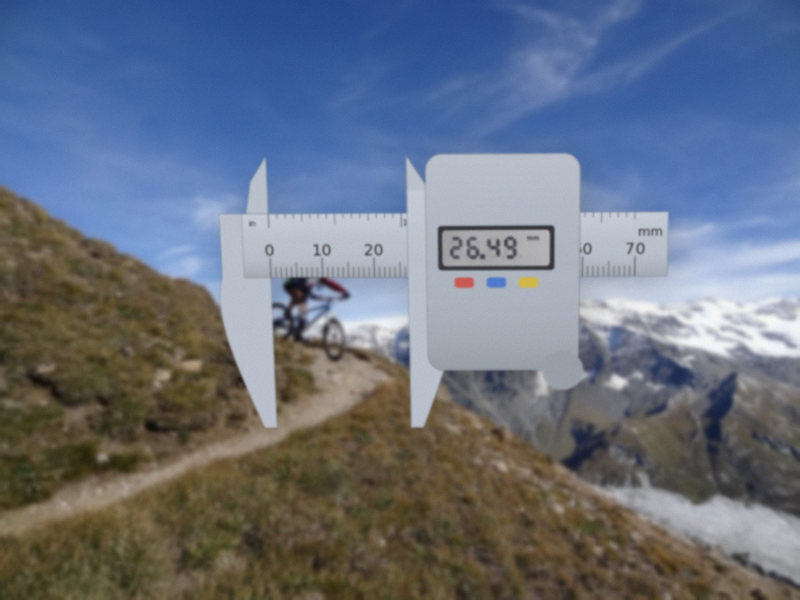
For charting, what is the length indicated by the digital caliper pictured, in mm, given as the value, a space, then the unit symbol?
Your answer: 26.49 mm
